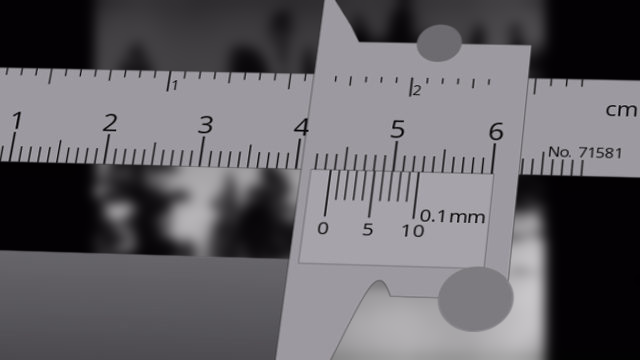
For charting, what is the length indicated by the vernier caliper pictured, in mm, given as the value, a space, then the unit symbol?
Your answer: 43.6 mm
